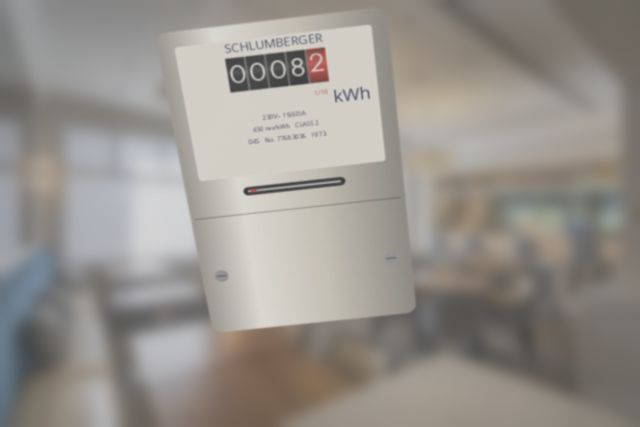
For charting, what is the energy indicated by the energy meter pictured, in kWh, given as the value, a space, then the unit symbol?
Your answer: 8.2 kWh
